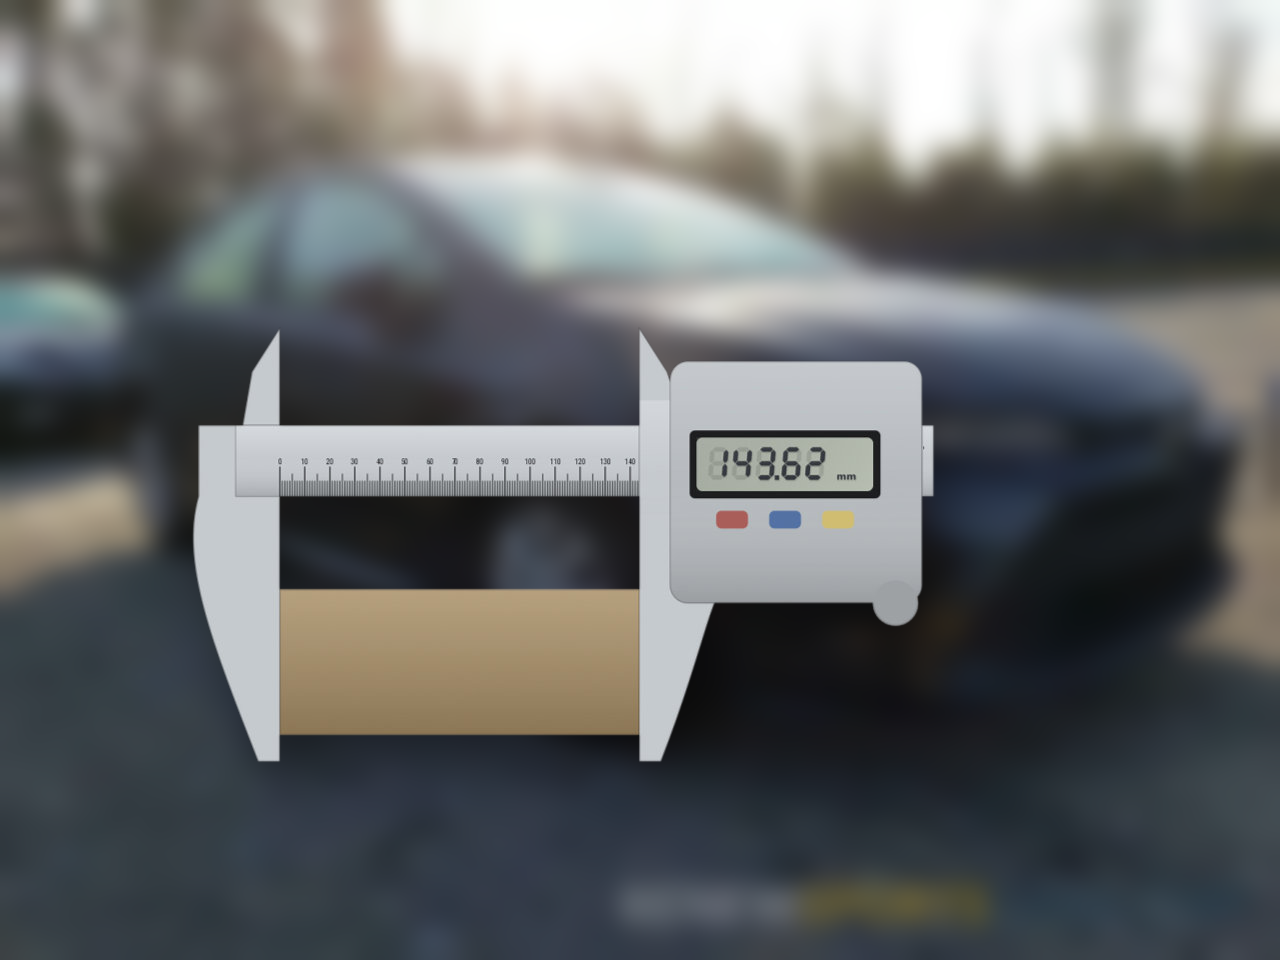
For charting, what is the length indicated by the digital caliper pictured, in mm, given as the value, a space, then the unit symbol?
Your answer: 143.62 mm
